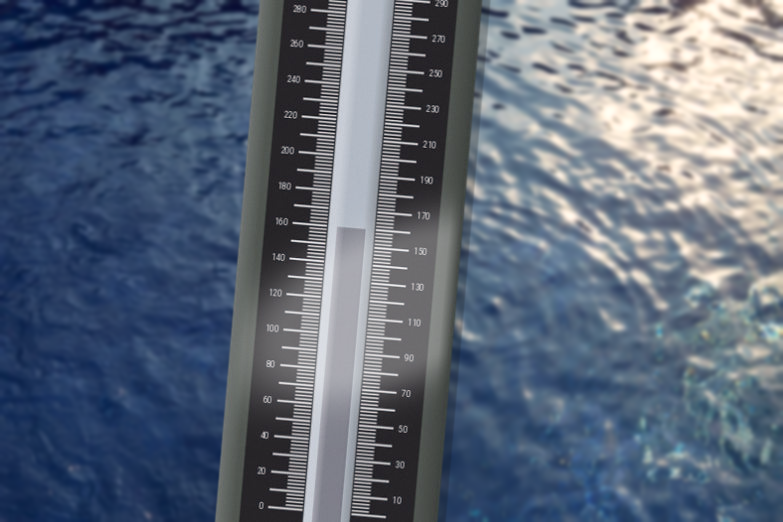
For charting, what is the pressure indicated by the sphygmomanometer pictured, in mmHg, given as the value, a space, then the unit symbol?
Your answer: 160 mmHg
